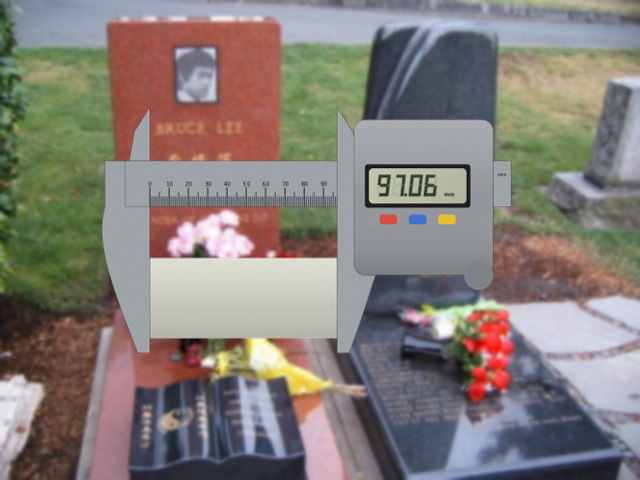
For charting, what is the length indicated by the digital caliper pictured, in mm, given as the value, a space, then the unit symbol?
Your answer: 97.06 mm
